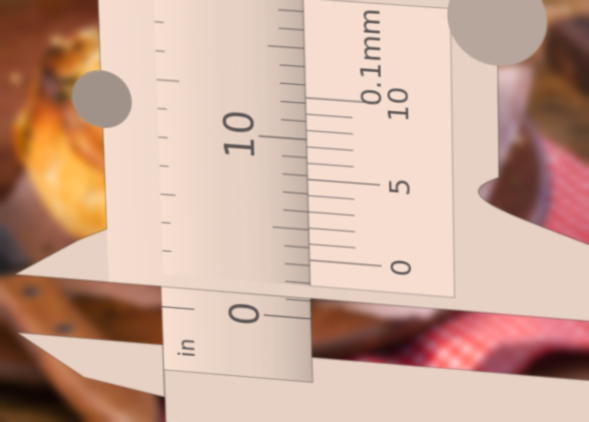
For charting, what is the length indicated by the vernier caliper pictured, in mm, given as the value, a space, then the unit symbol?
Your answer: 3.3 mm
